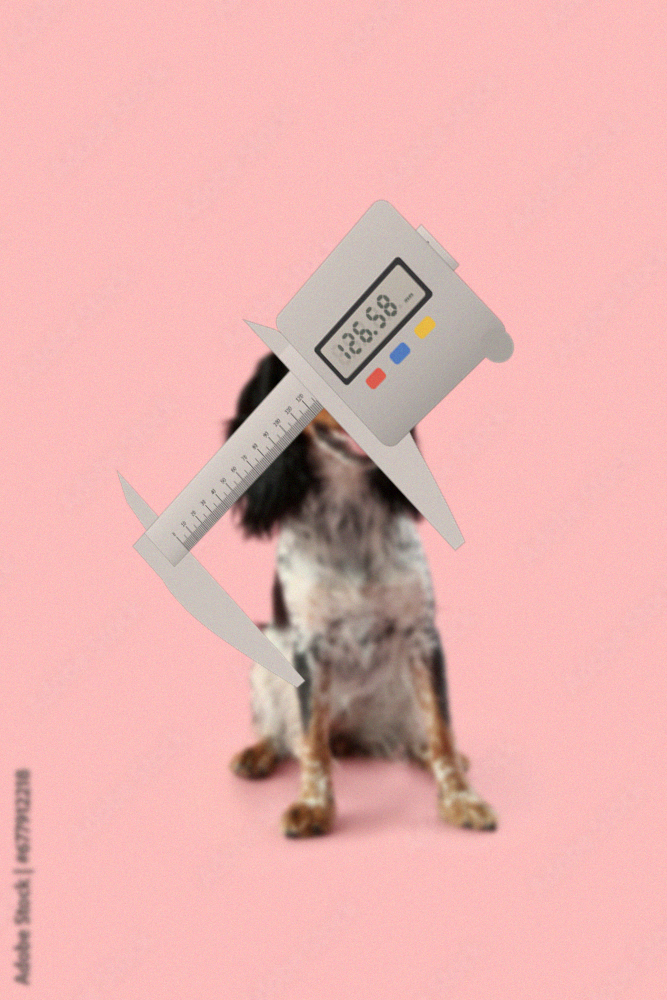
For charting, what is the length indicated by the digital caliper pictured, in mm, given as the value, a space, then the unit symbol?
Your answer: 126.58 mm
